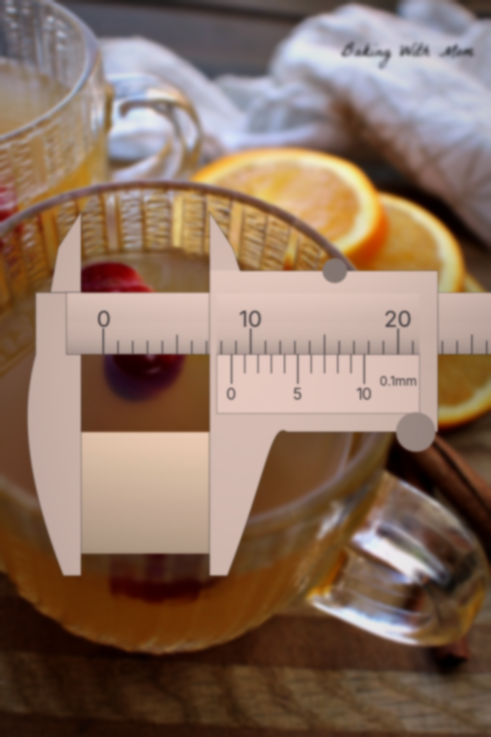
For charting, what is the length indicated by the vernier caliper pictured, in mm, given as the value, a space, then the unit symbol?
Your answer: 8.7 mm
